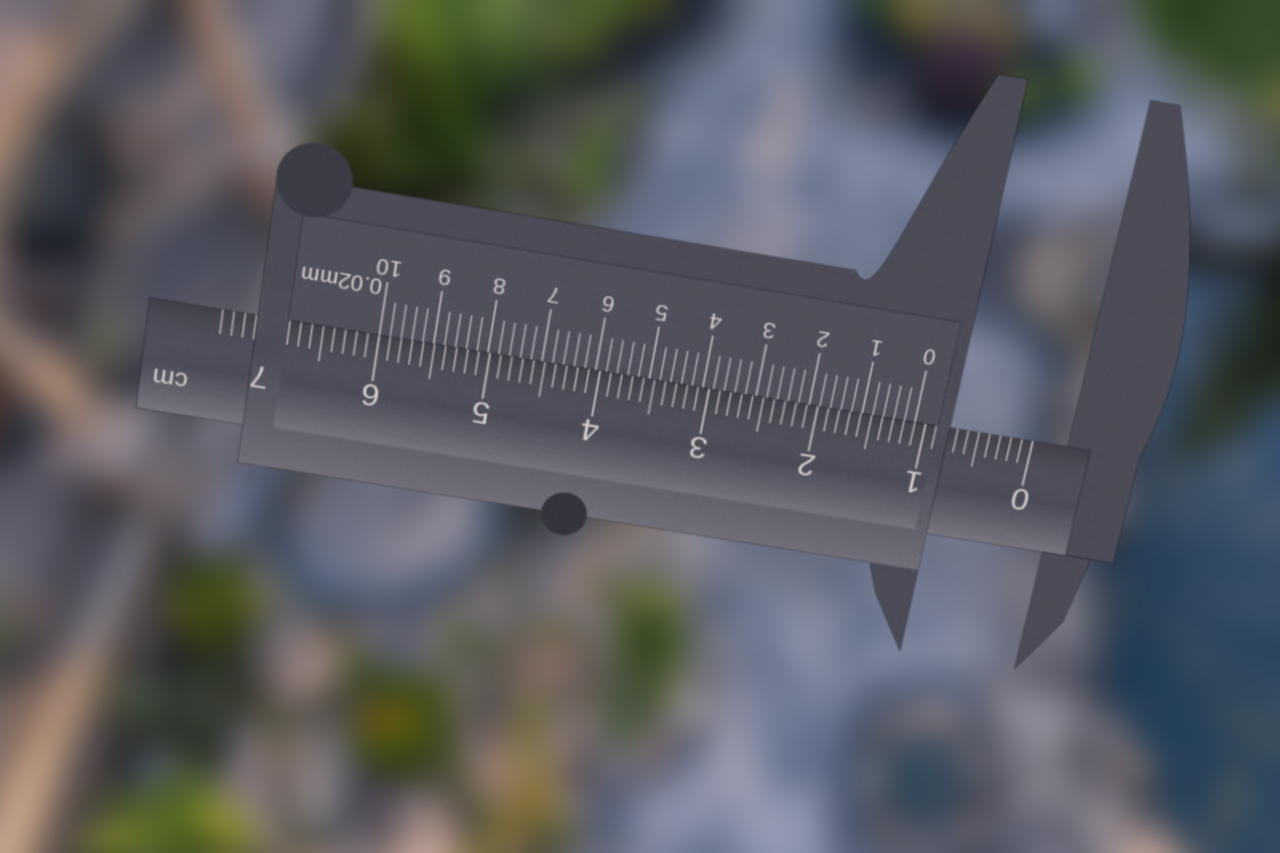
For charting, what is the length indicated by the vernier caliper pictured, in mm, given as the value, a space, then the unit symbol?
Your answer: 11.0 mm
